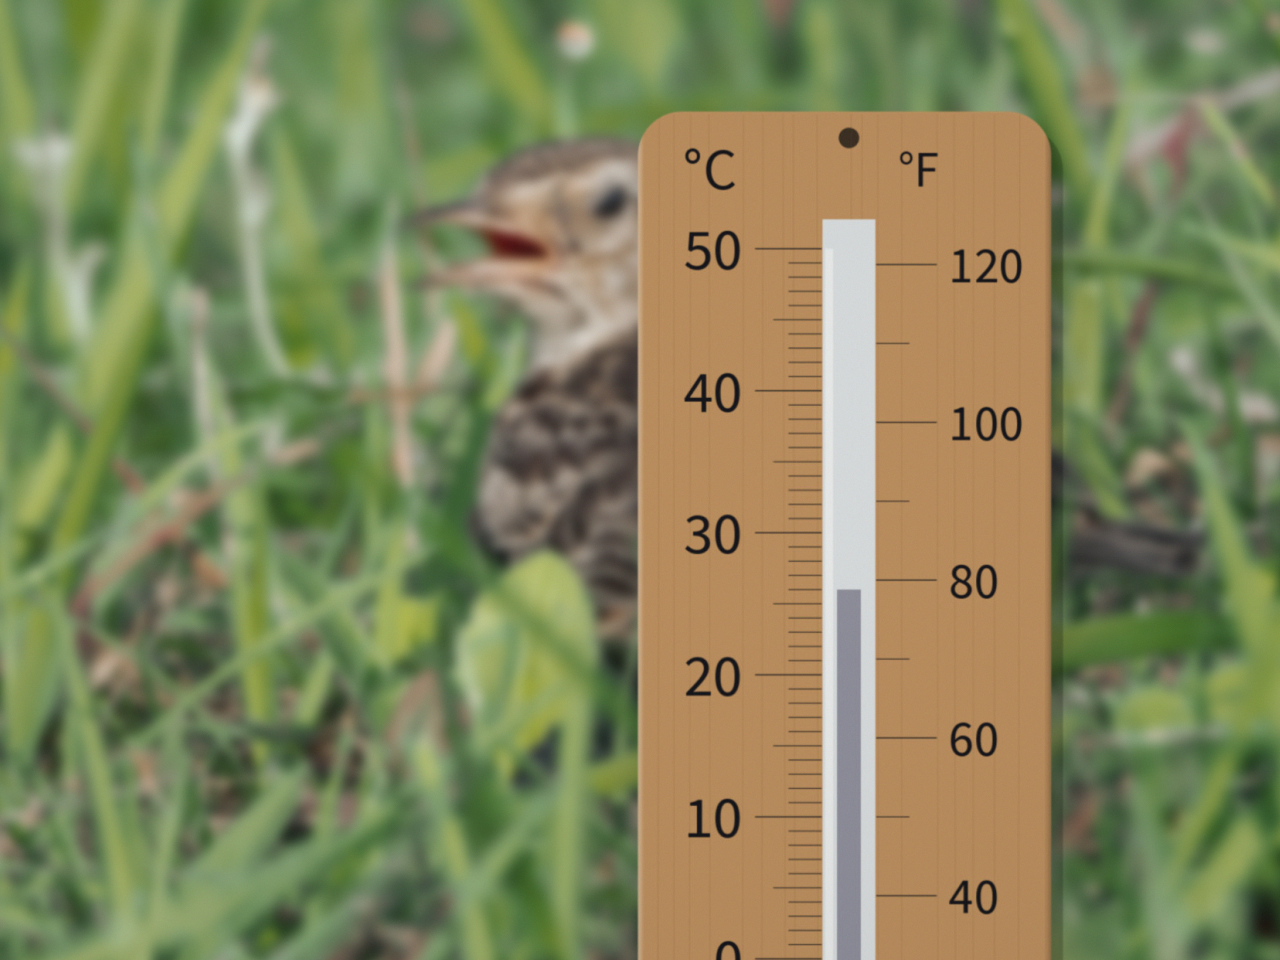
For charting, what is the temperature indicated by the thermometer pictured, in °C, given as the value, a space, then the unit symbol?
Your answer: 26 °C
